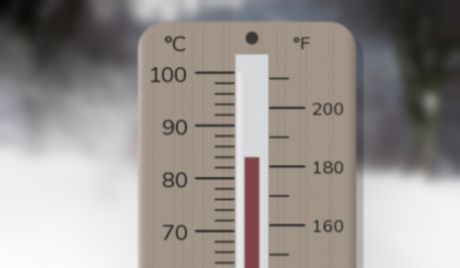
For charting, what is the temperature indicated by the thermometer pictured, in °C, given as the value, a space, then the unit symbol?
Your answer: 84 °C
